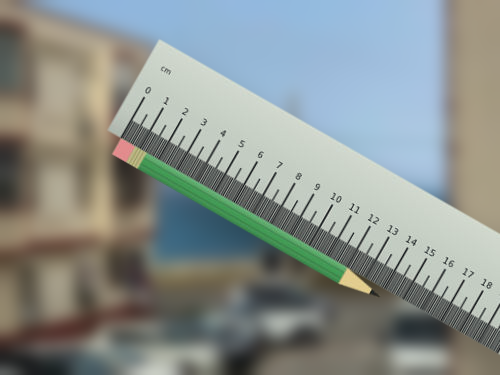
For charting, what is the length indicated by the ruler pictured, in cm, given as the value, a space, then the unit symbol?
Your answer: 14 cm
